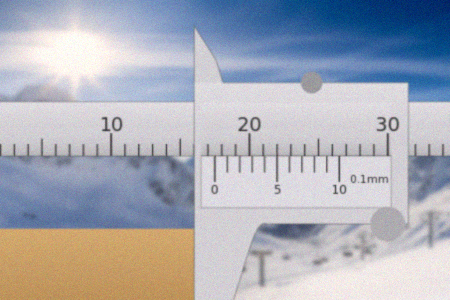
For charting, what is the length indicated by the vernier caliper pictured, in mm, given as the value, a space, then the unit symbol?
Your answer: 17.5 mm
